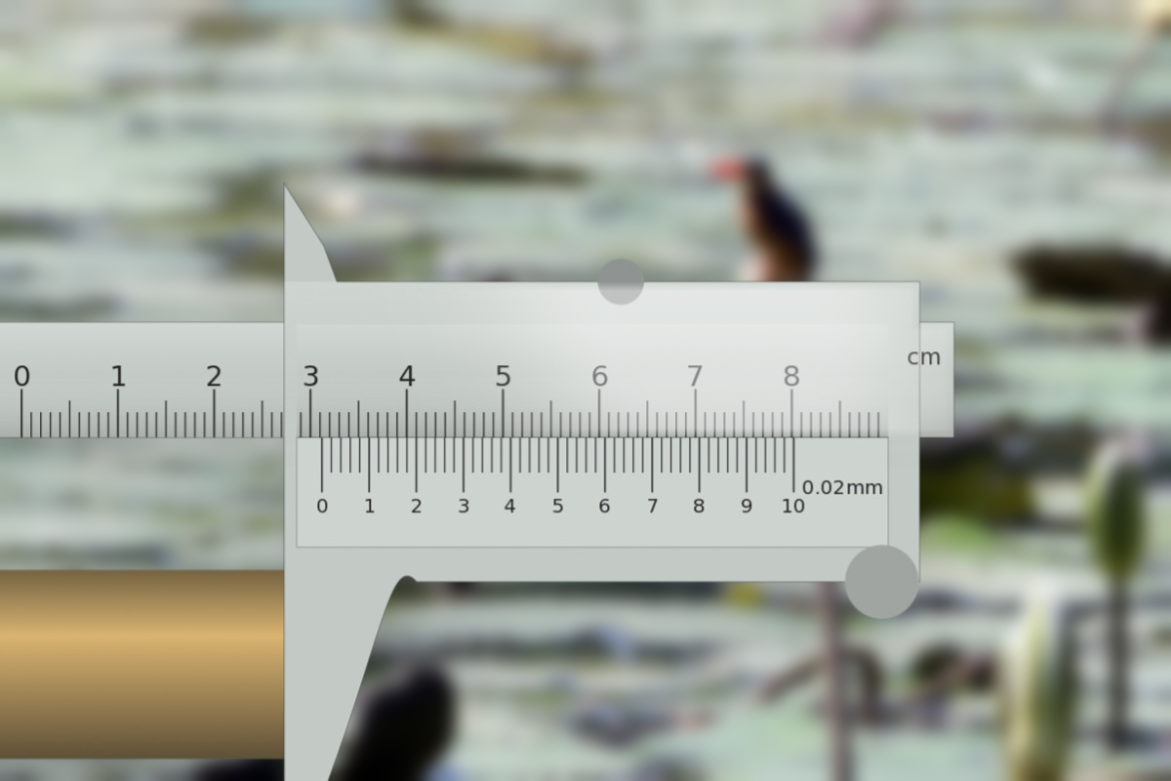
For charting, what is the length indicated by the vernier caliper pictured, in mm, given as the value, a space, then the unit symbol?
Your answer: 31.2 mm
